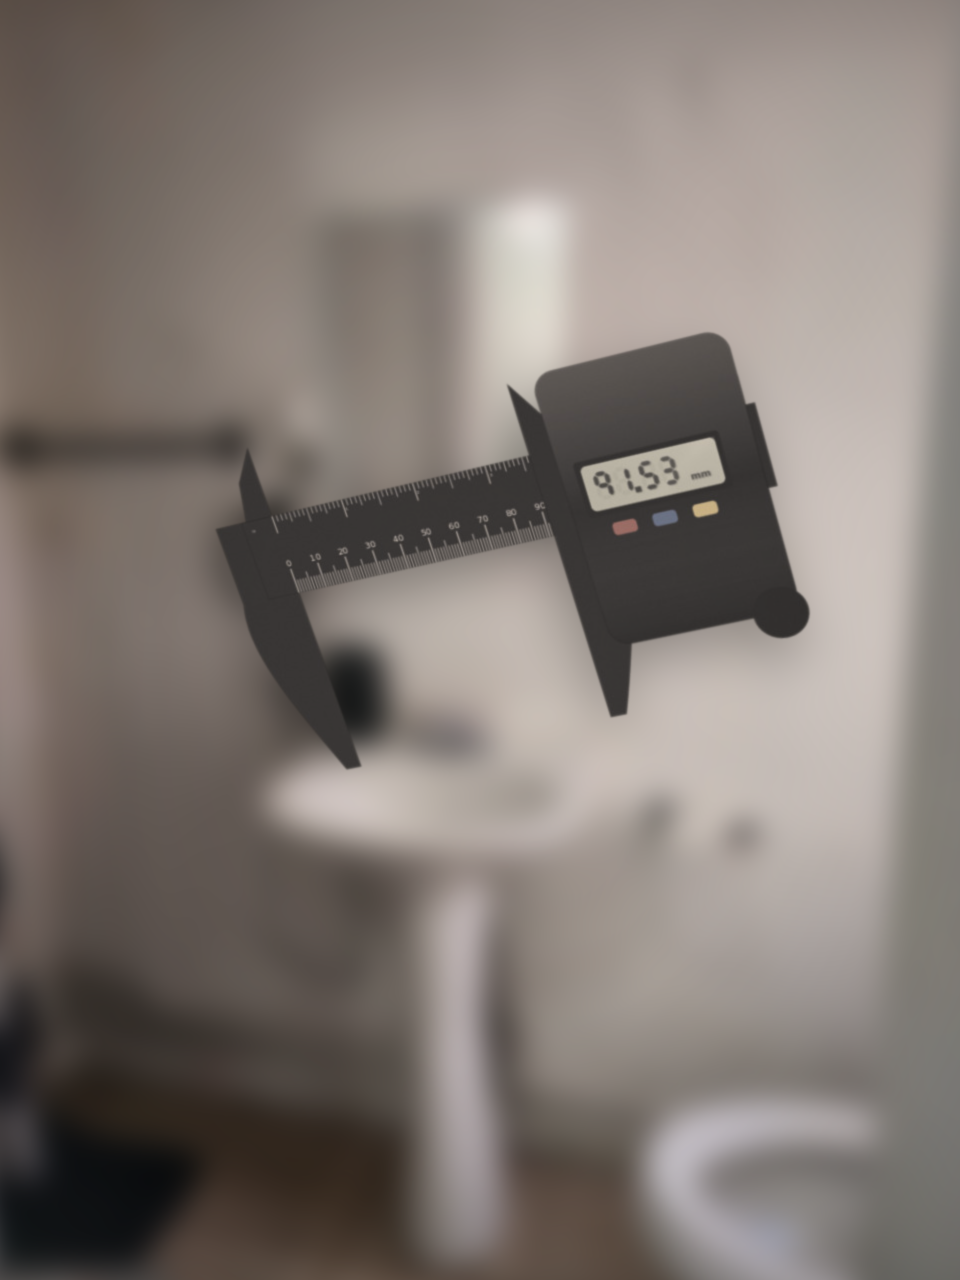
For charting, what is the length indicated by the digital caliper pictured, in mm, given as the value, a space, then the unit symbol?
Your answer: 91.53 mm
